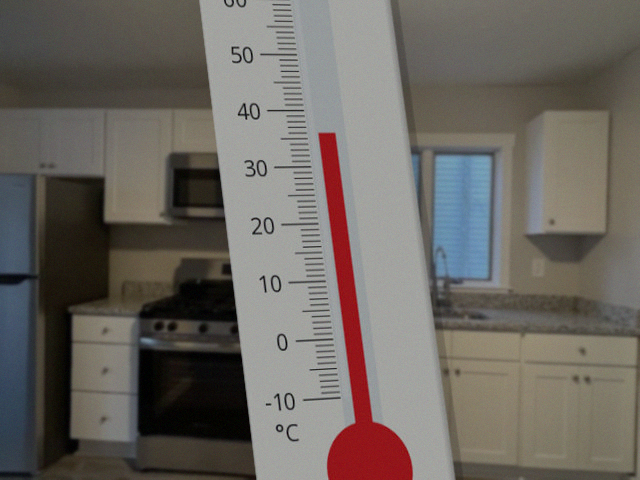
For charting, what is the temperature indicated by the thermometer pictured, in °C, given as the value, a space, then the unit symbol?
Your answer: 36 °C
